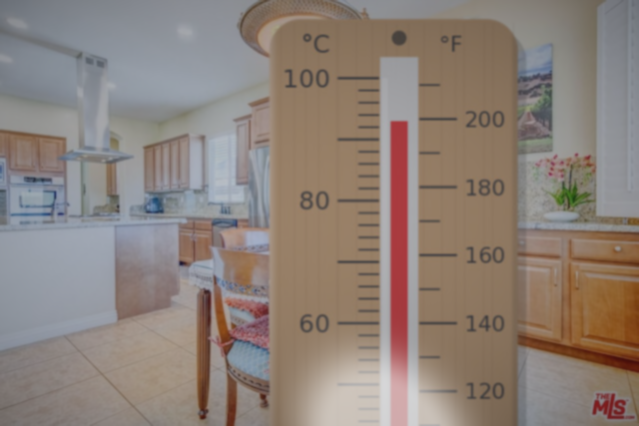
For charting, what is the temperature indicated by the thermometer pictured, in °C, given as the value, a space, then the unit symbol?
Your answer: 93 °C
